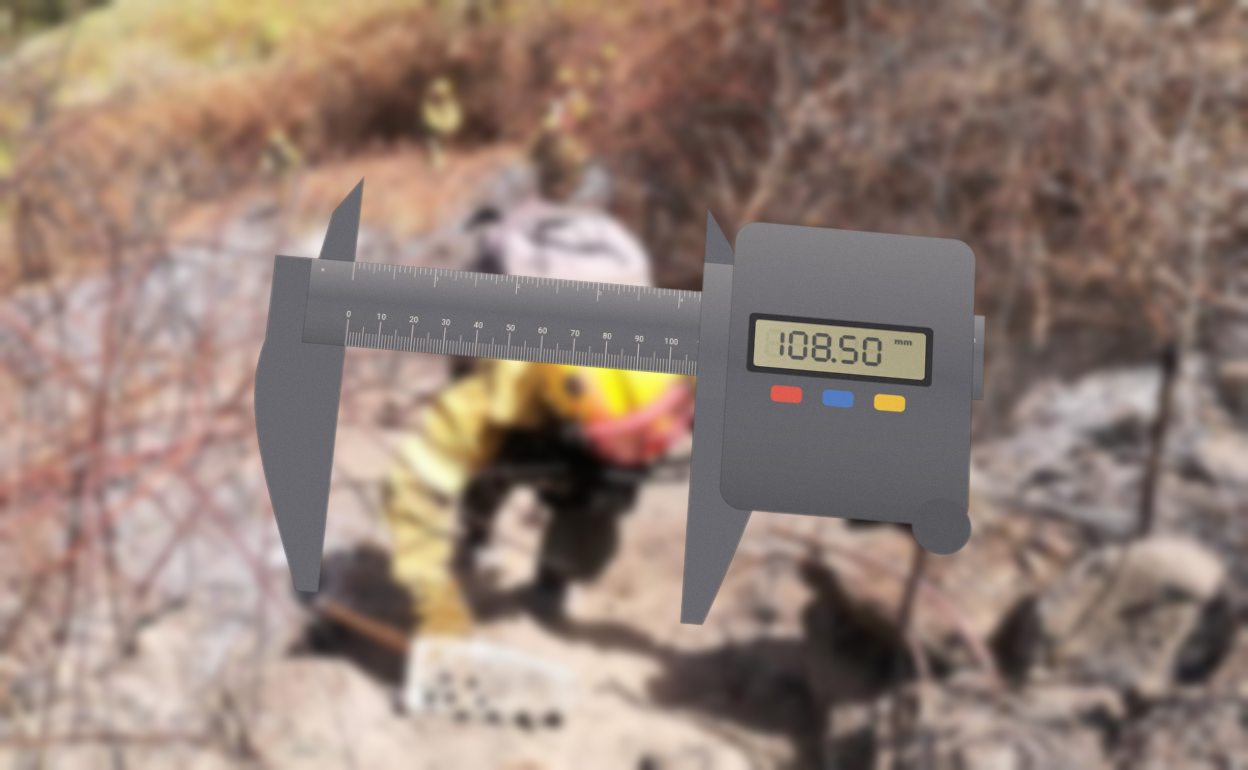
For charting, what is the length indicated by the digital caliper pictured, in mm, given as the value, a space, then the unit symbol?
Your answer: 108.50 mm
